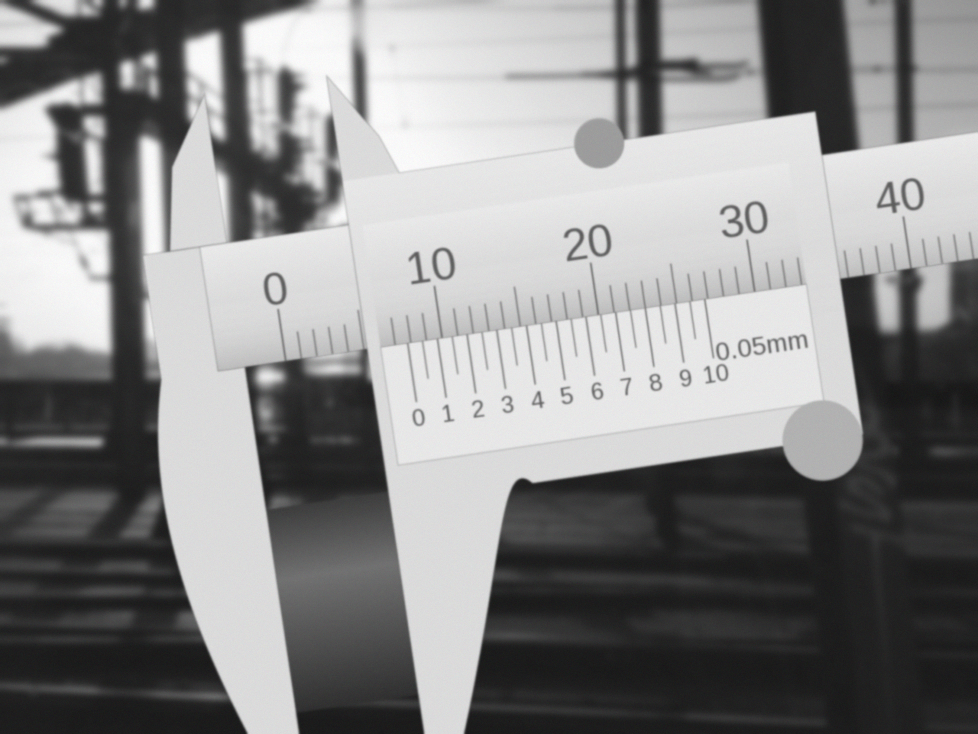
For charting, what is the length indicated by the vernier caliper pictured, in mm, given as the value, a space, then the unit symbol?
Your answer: 7.8 mm
